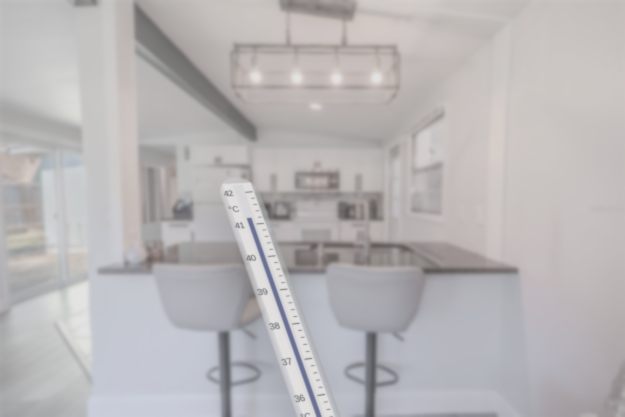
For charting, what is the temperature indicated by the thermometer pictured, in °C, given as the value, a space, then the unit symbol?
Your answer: 41.2 °C
